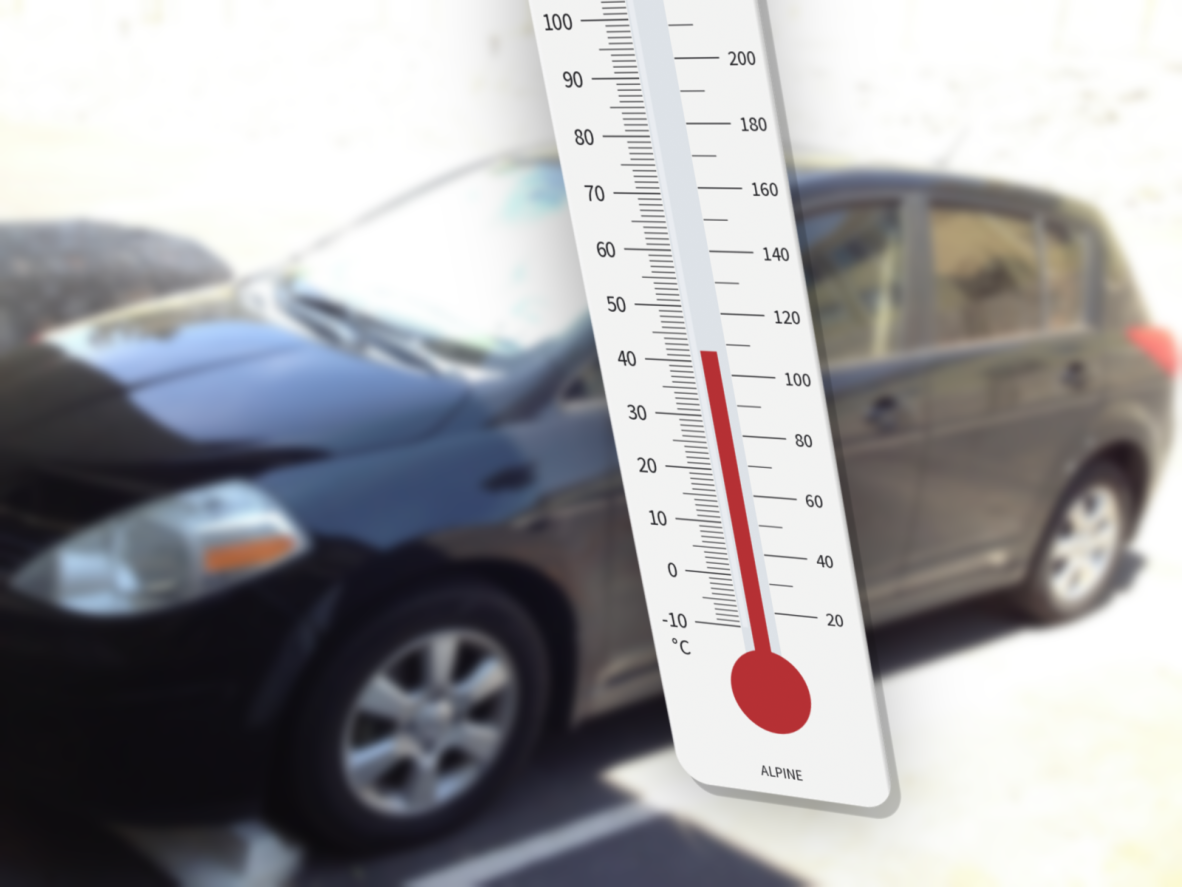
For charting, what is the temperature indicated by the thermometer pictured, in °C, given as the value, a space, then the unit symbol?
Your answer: 42 °C
